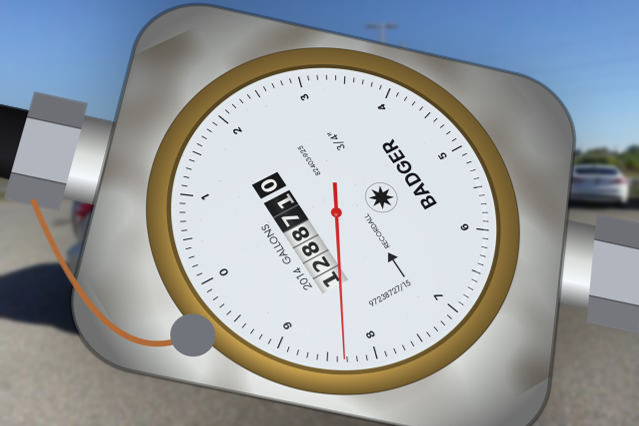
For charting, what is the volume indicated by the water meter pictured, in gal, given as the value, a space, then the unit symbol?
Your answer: 1288708.3 gal
